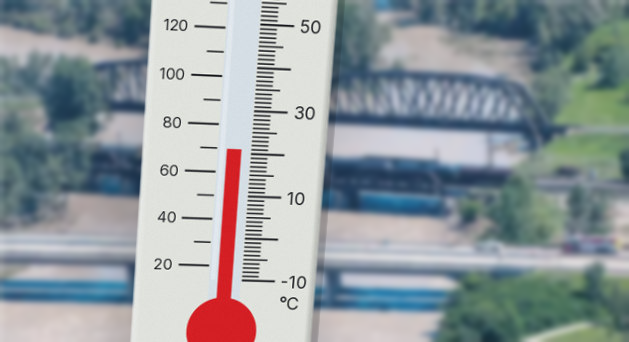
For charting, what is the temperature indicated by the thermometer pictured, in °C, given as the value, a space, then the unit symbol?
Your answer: 21 °C
